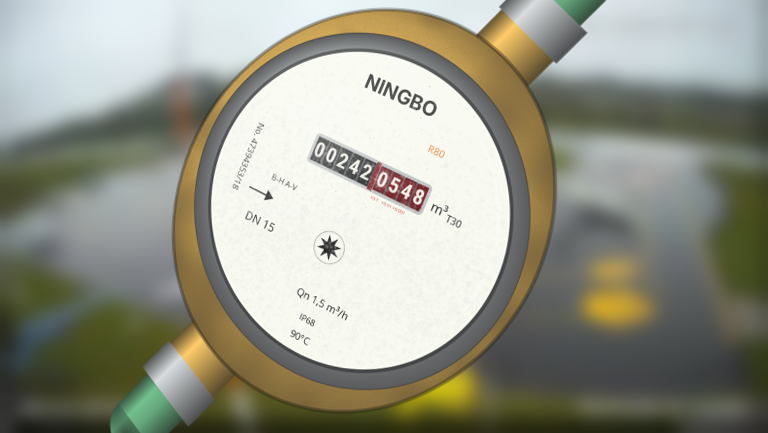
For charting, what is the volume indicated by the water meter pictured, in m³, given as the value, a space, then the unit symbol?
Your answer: 242.0548 m³
